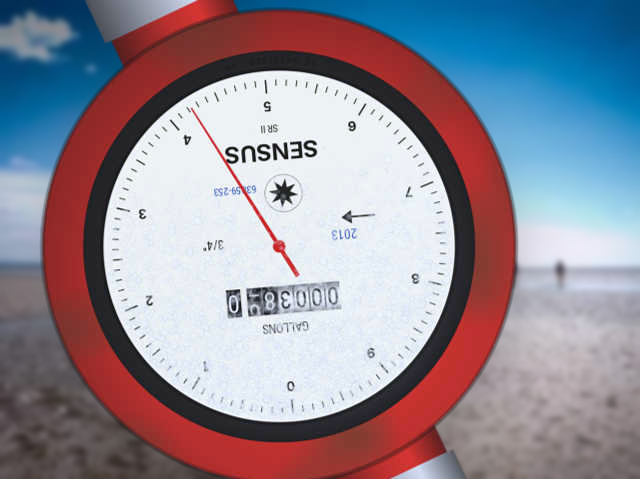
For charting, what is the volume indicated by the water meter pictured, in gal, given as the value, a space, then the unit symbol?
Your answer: 3864.2 gal
